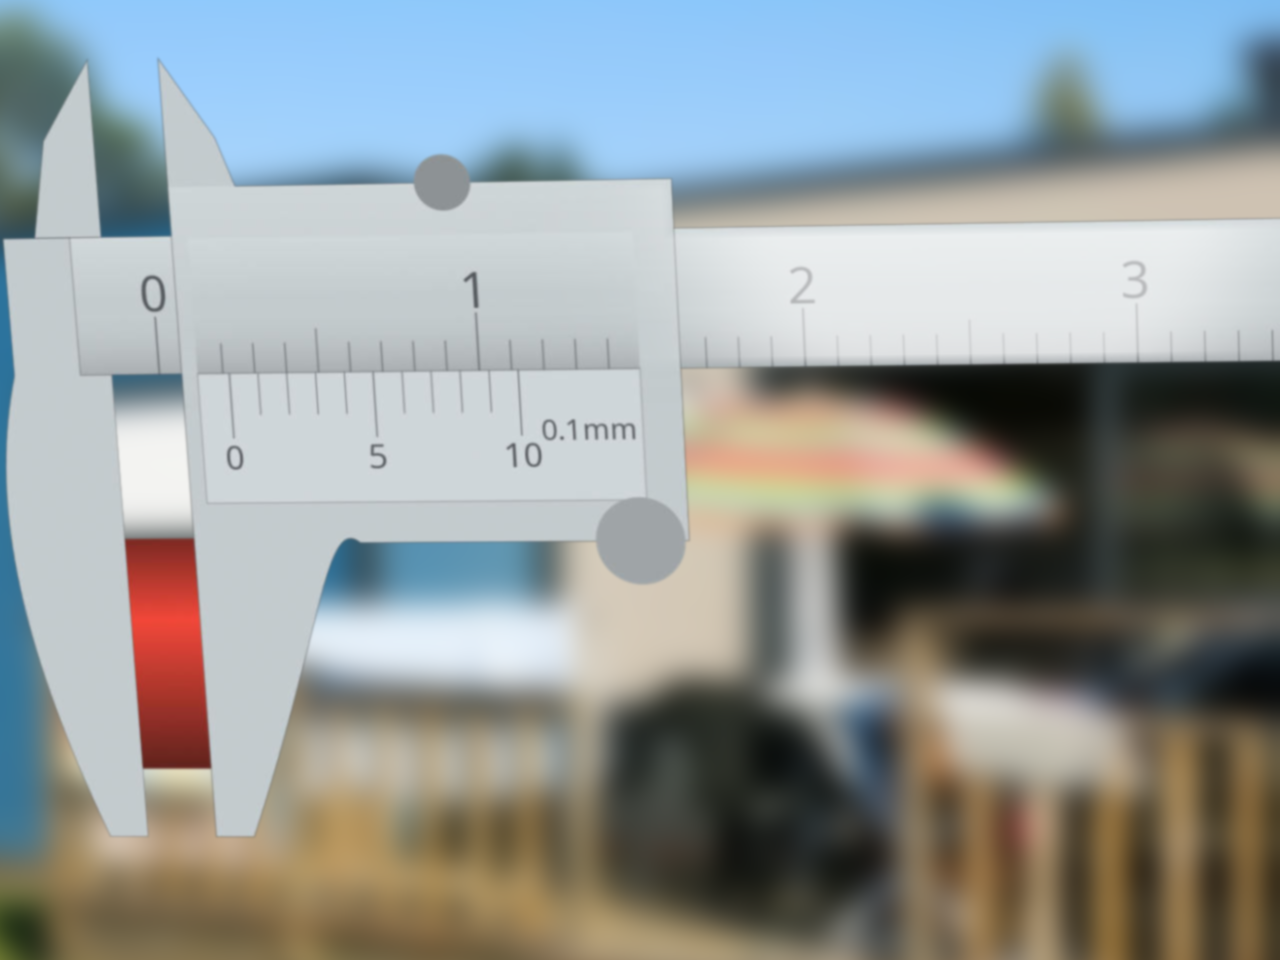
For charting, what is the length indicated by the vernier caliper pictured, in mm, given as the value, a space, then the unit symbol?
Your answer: 2.2 mm
